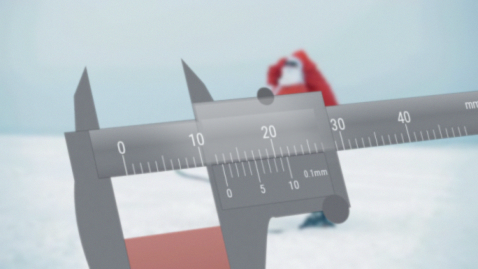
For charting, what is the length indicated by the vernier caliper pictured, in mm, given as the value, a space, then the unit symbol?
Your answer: 12.6 mm
